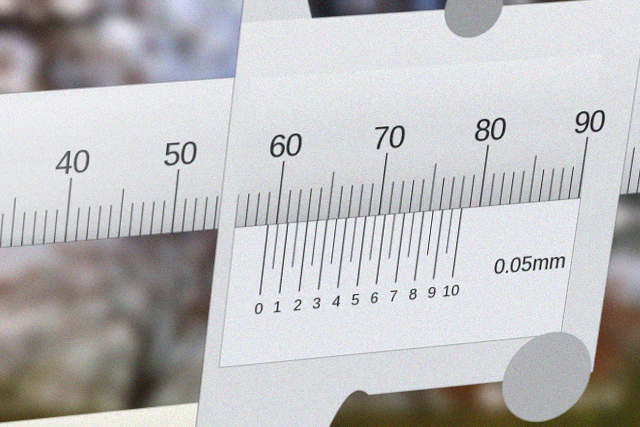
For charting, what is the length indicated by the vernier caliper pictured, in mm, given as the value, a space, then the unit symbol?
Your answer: 59.2 mm
